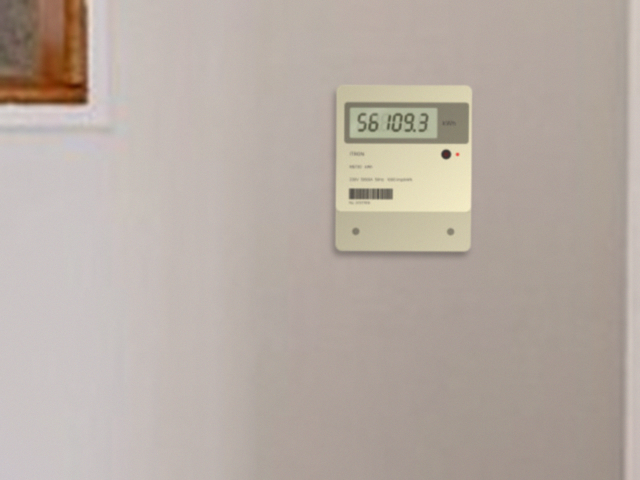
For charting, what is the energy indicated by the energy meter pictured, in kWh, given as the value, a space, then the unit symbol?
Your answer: 56109.3 kWh
